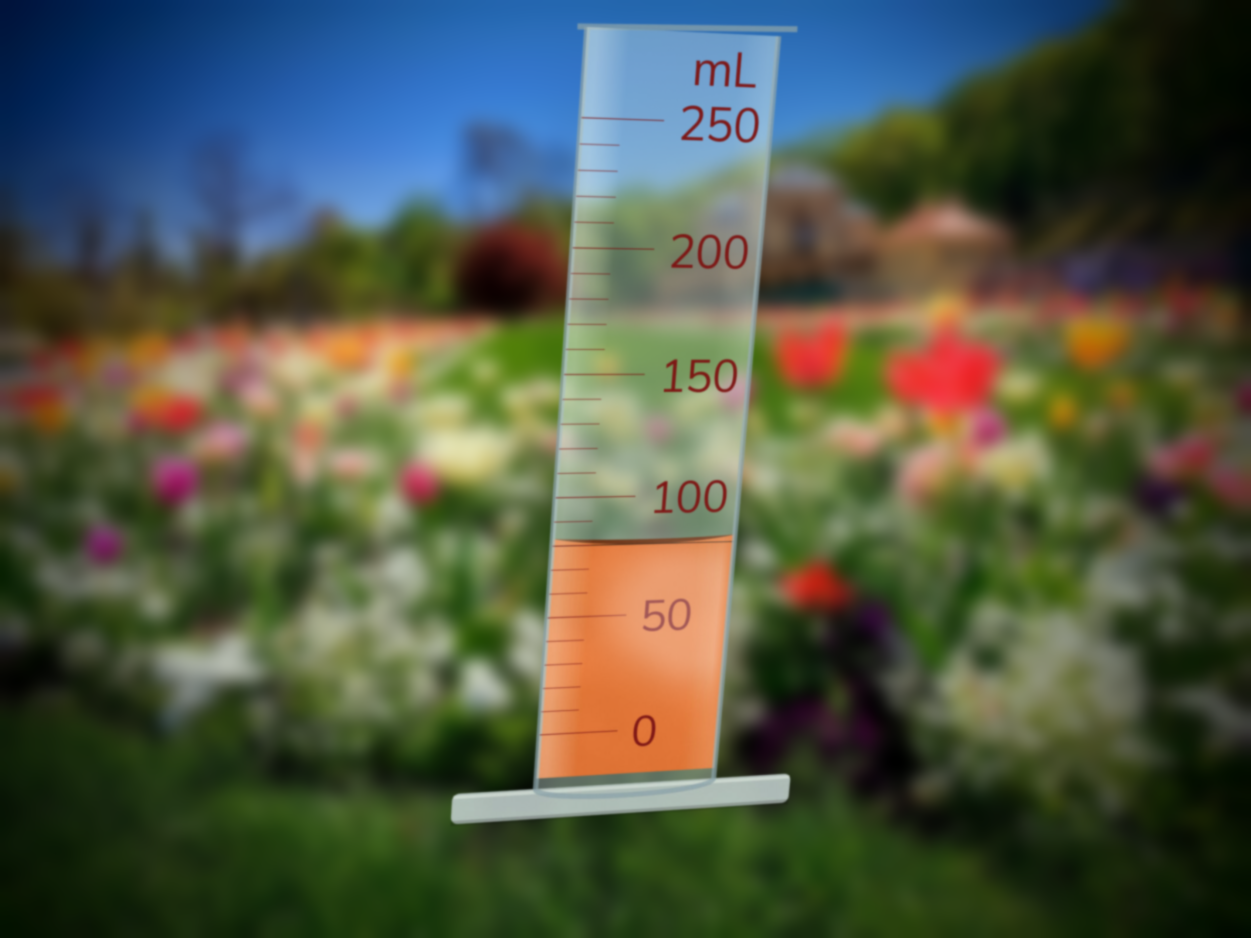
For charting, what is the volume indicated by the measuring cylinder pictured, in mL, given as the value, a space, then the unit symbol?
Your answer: 80 mL
